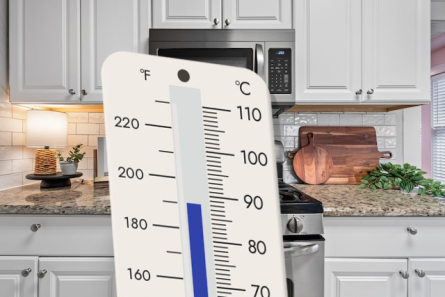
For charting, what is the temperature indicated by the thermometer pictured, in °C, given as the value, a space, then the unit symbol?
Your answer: 88 °C
